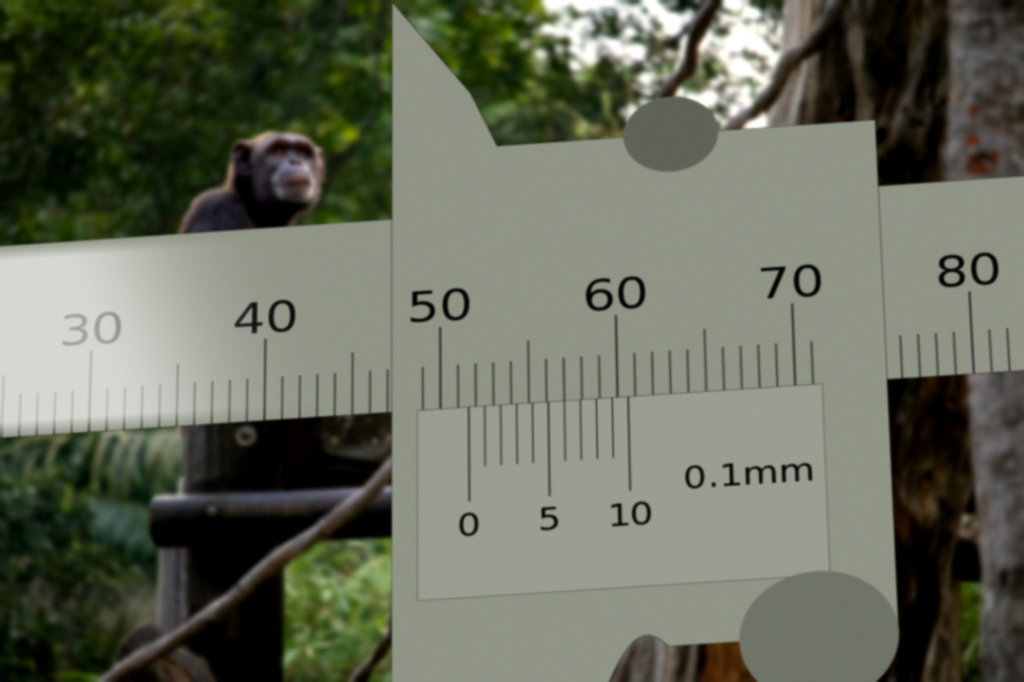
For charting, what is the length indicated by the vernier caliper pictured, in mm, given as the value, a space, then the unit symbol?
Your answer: 51.6 mm
